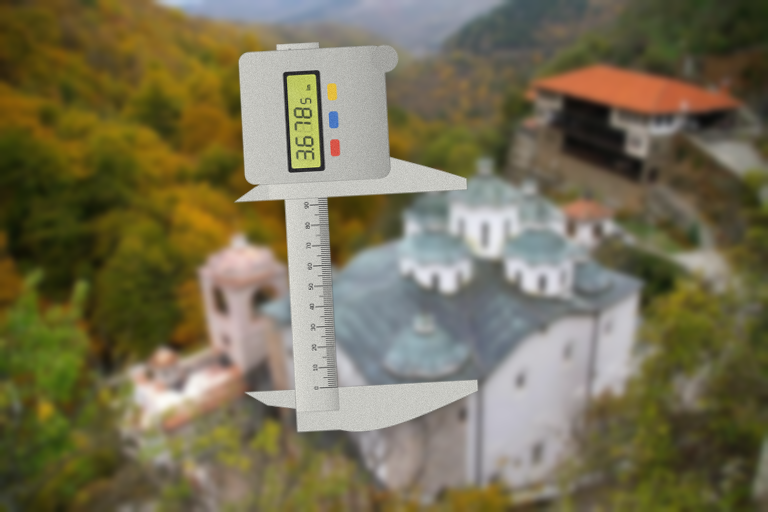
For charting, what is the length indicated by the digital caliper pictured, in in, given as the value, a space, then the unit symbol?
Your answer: 3.6785 in
